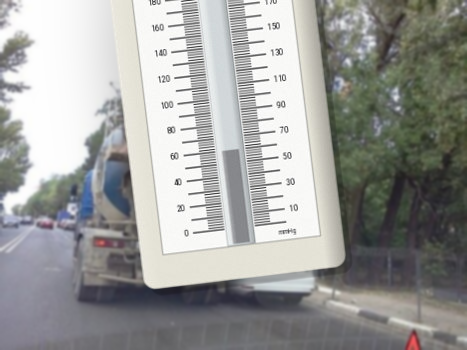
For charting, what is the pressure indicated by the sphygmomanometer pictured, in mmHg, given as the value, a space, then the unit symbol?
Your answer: 60 mmHg
